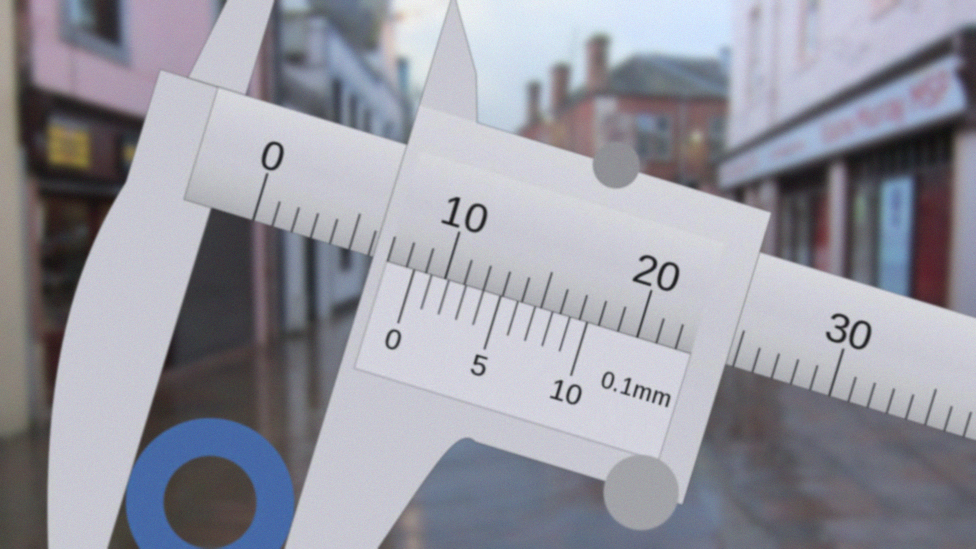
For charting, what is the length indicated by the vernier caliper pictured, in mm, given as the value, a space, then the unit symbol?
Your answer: 8.4 mm
